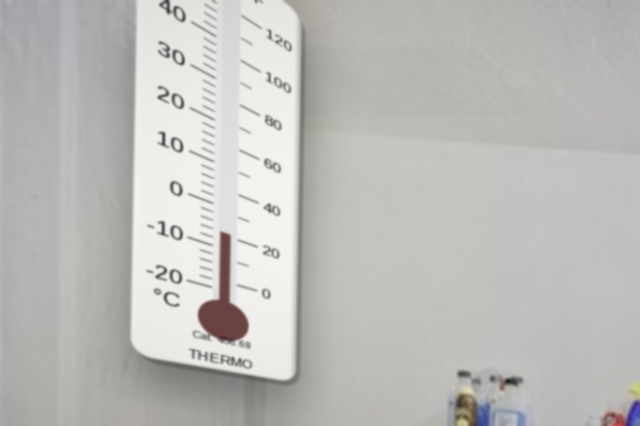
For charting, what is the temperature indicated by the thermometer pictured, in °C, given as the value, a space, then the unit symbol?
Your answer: -6 °C
